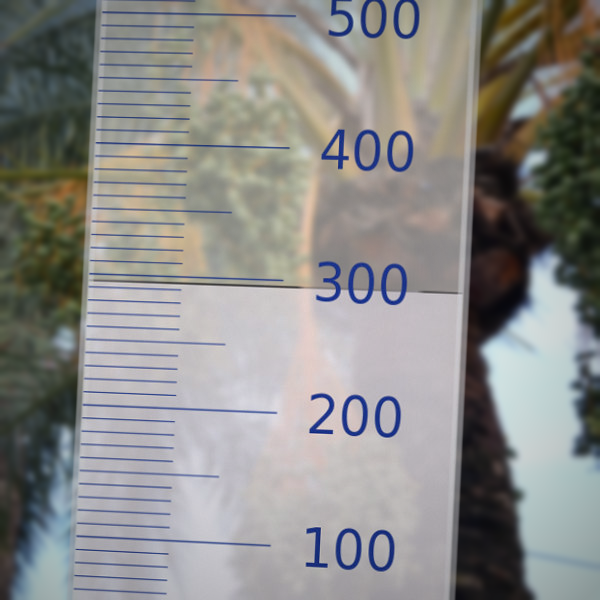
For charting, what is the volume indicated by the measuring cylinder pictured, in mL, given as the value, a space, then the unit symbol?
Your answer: 295 mL
